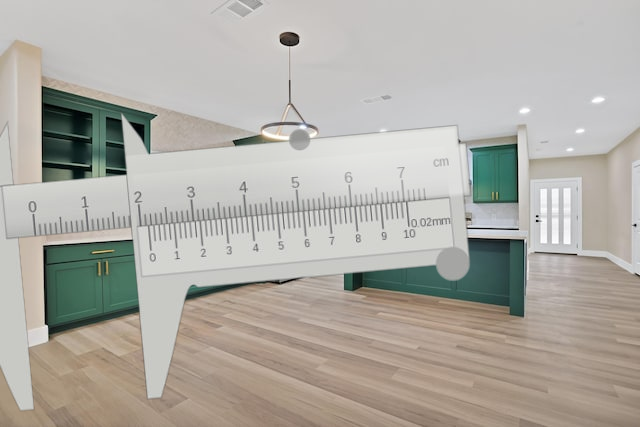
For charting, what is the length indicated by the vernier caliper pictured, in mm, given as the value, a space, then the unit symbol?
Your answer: 21.5 mm
